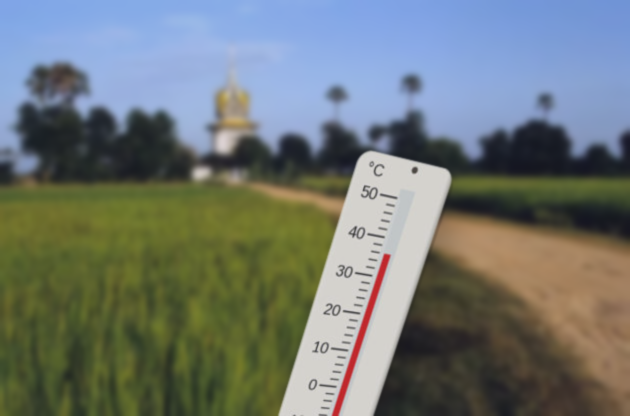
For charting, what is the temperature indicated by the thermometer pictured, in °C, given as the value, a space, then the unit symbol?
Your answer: 36 °C
